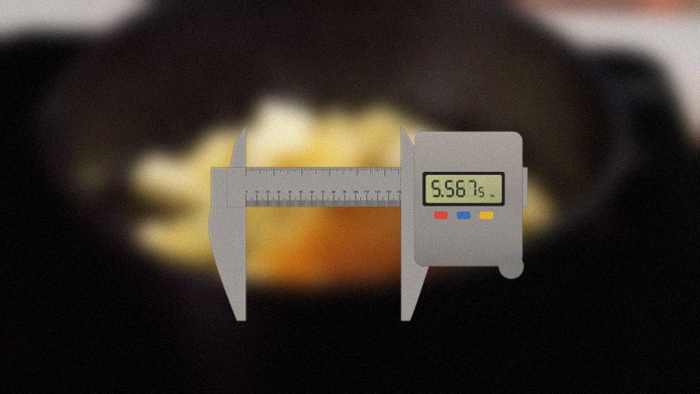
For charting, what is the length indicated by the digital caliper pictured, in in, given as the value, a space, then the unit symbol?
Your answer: 5.5675 in
